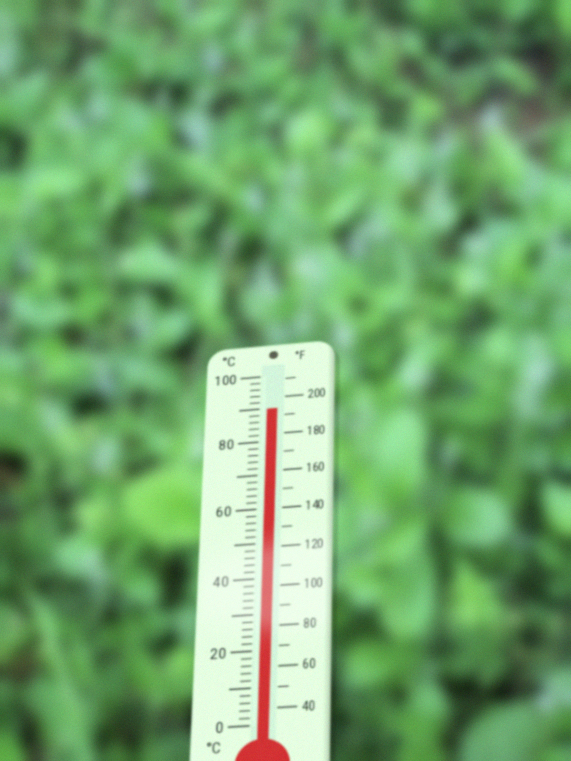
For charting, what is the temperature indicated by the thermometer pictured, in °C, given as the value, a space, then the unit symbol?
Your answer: 90 °C
